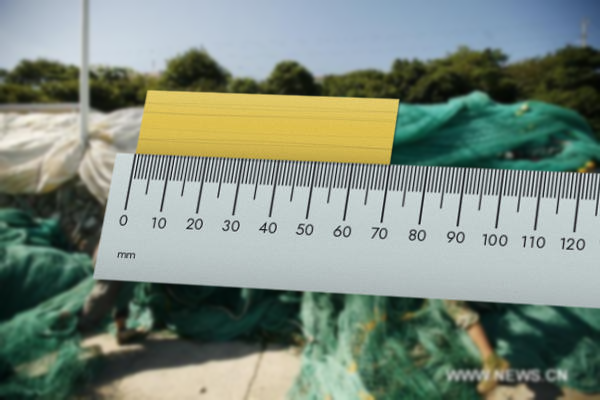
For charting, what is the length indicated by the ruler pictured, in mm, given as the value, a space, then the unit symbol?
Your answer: 70 mm
